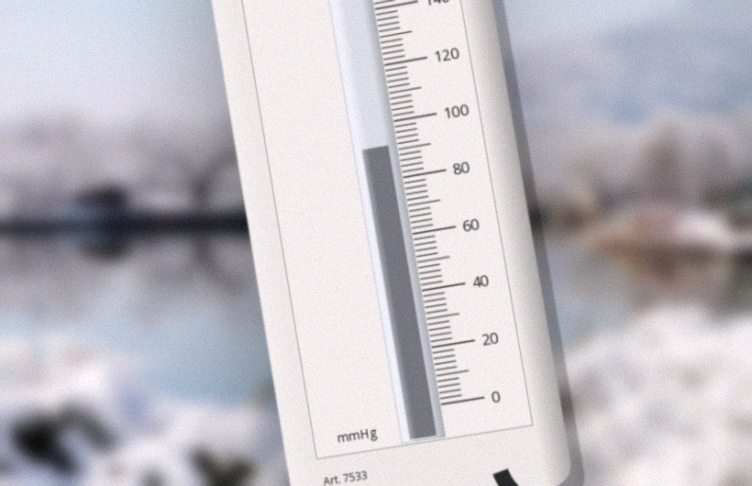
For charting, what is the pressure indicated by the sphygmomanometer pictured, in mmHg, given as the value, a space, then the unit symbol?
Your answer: 92 mmHg
